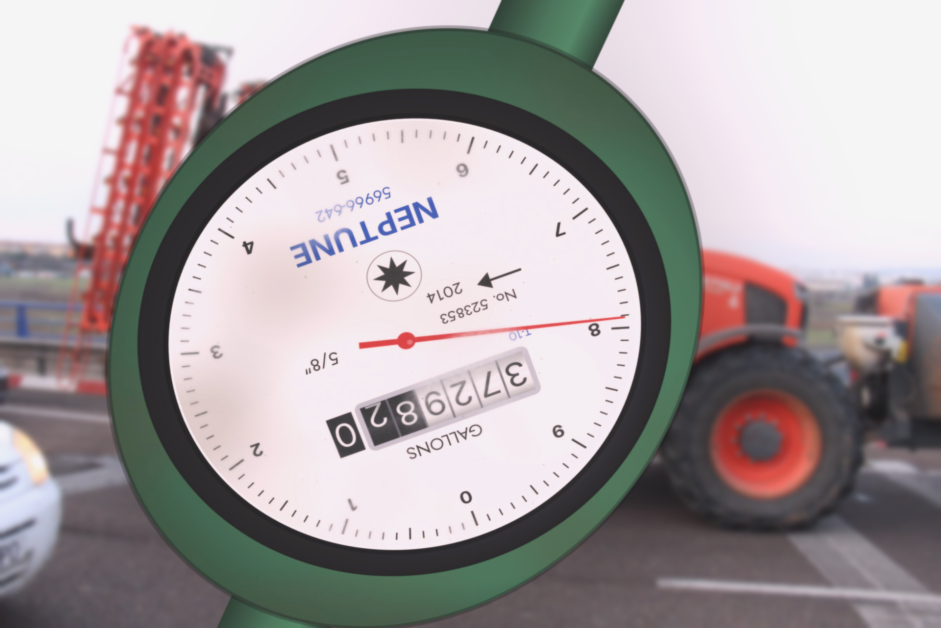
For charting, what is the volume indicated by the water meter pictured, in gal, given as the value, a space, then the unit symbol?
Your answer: 3729817.9 gal
